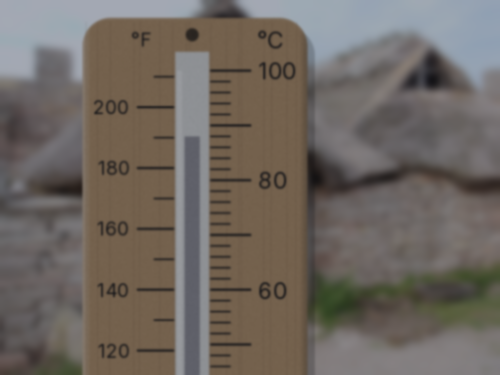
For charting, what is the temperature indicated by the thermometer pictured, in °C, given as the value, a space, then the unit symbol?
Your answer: 88 °C
